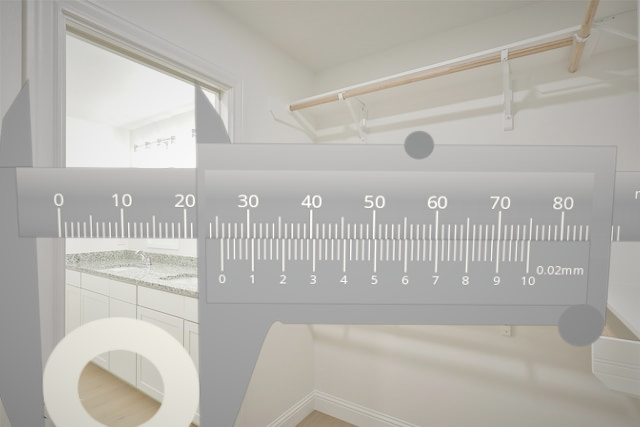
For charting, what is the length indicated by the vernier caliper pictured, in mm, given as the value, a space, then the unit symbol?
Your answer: 25.8 mm
